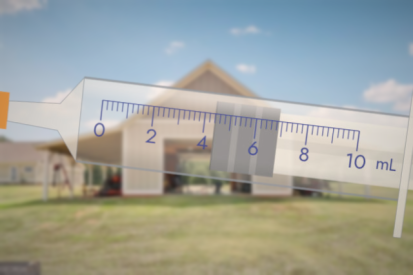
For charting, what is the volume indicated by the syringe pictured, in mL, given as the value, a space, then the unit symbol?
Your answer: 4.4 mL
